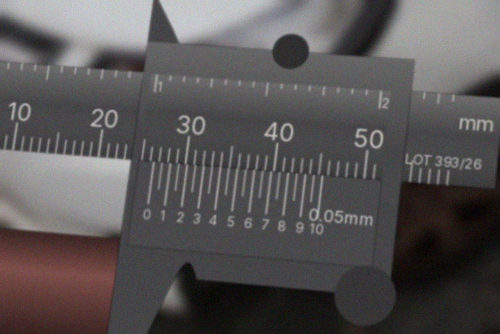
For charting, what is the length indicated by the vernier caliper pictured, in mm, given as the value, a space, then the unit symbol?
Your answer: 26.4 mm
